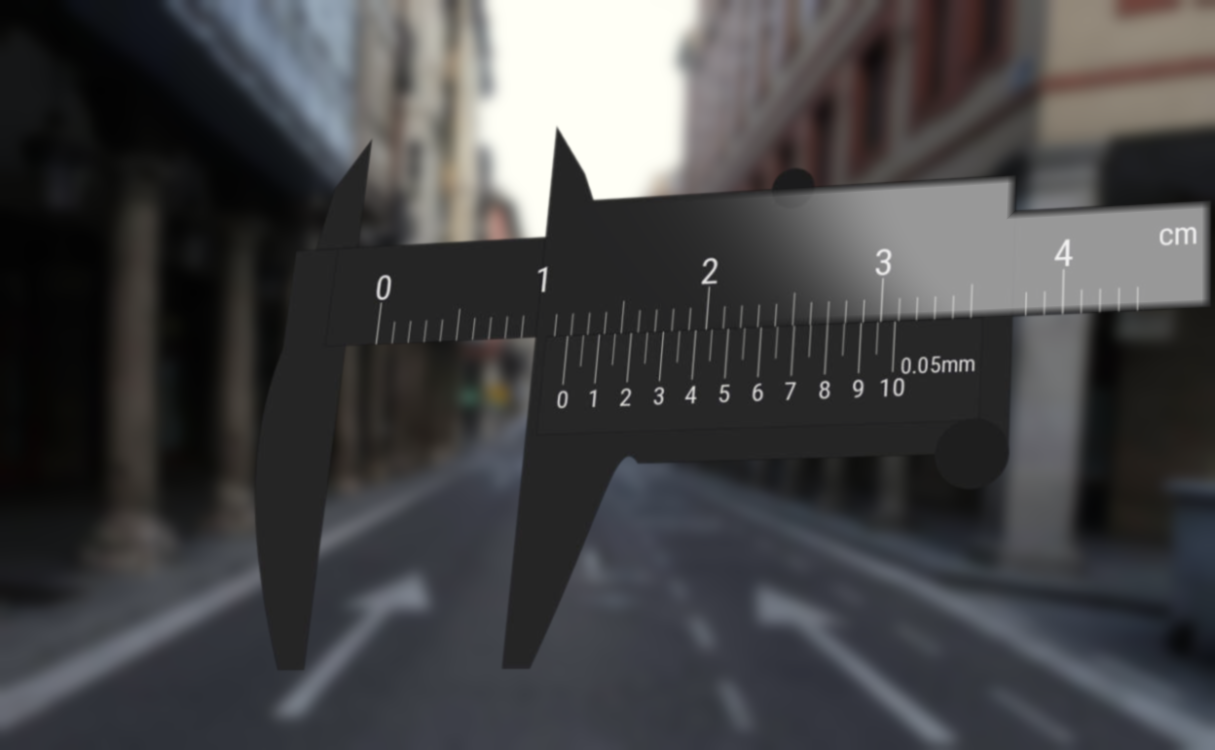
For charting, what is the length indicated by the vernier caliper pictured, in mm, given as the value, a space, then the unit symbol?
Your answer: 11.8 mm
